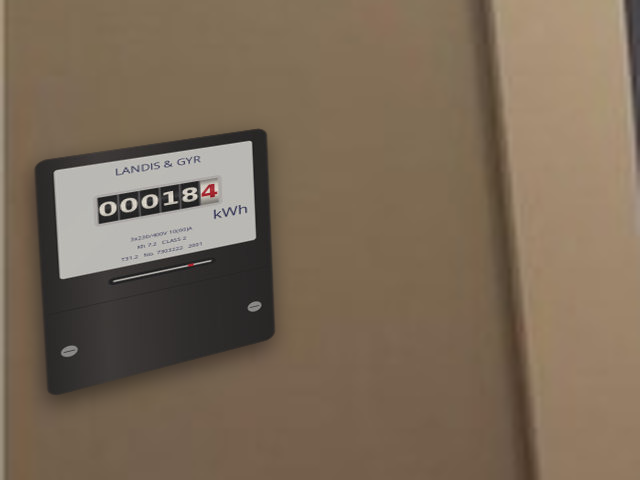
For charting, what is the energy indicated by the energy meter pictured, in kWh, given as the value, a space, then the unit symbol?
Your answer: 18.4 kWh
